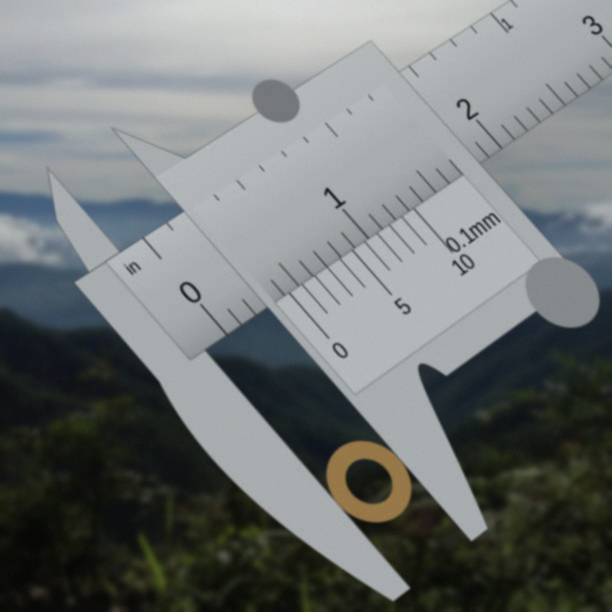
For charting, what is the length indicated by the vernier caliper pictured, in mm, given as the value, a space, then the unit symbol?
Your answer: 4.3 mm
